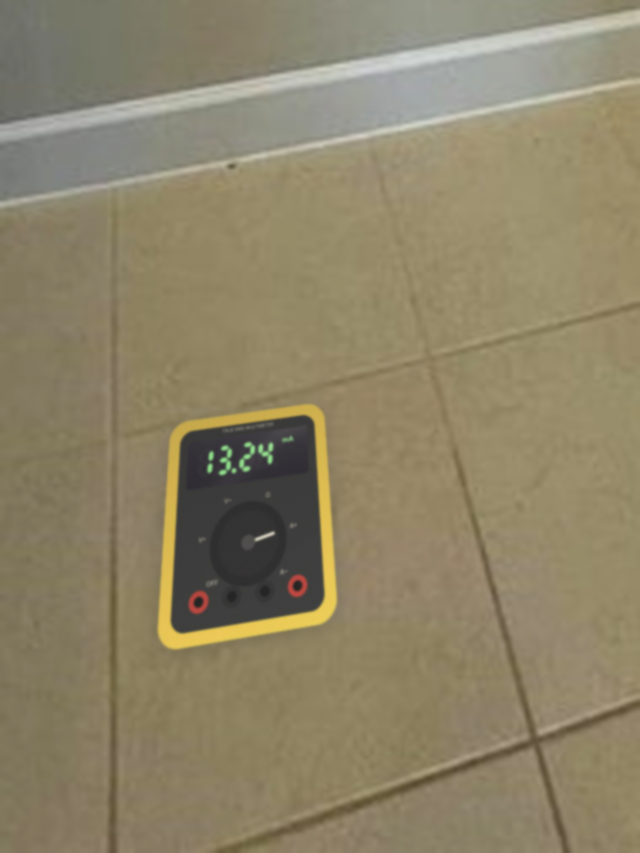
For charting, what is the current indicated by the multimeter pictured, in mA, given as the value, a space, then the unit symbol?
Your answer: 13.24 mA
